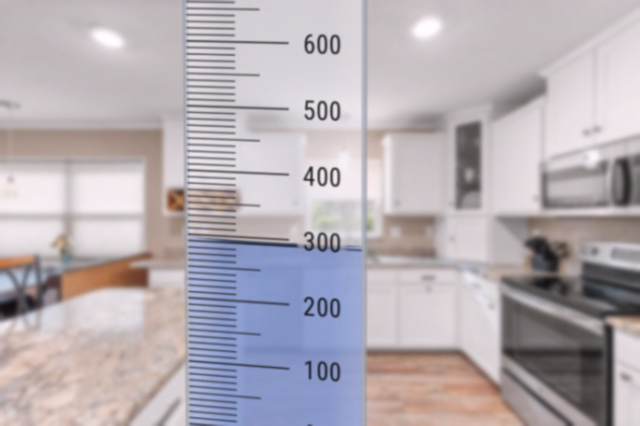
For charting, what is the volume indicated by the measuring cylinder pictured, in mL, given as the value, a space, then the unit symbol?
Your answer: 290 mL
